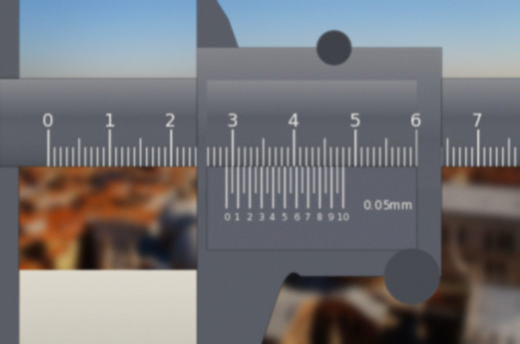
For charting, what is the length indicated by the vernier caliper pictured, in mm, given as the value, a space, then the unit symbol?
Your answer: 29.0 mm
